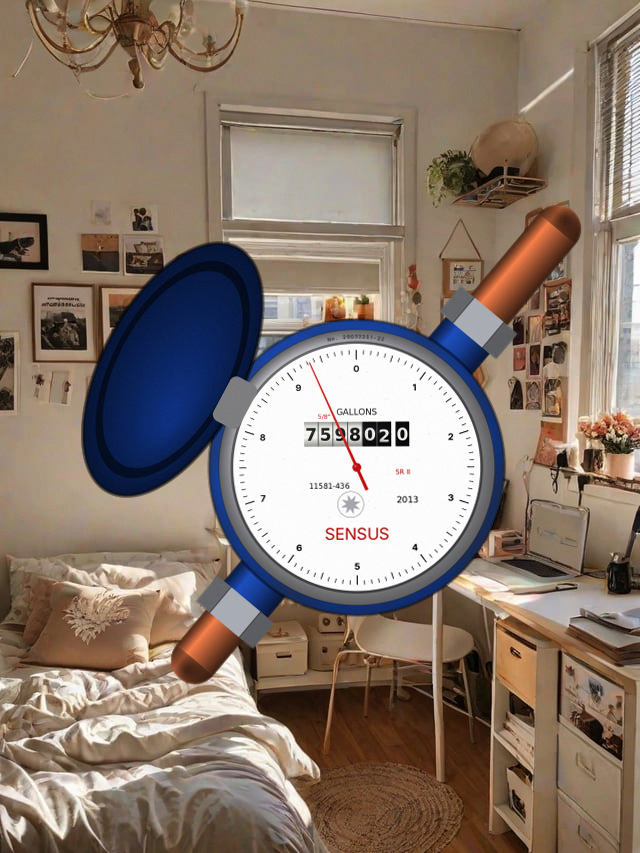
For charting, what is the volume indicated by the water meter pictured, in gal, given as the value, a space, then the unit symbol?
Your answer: 7598019.3 gal
